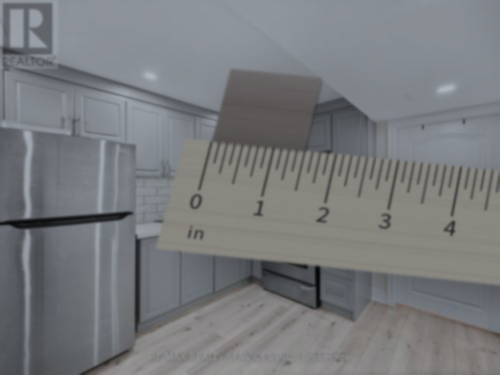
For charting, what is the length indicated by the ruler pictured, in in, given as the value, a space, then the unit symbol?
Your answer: 1.5 in
